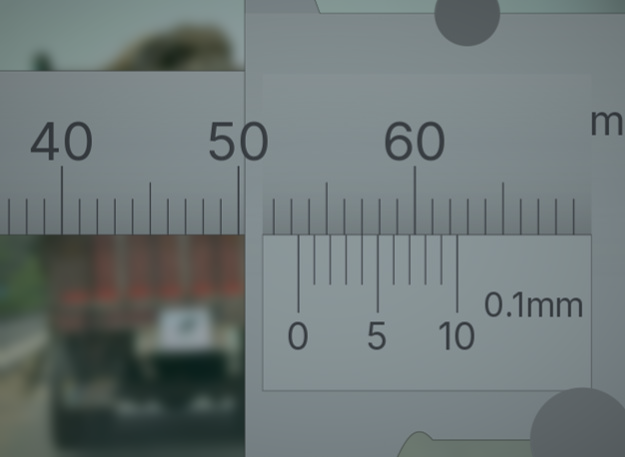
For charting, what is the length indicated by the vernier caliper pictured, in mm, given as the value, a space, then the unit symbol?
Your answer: 53.4 mm
